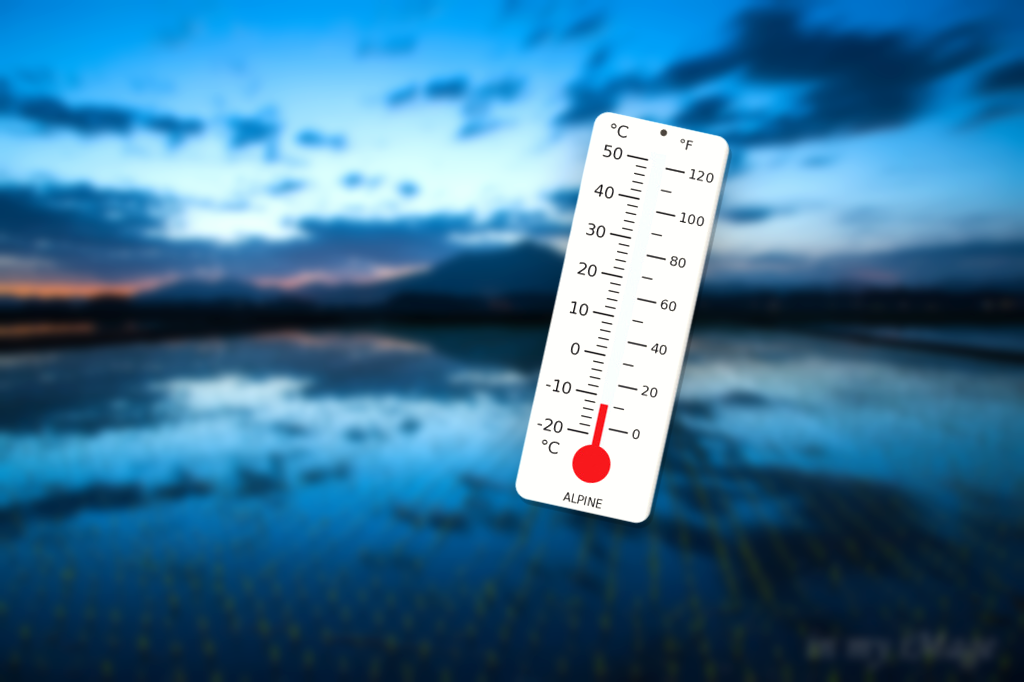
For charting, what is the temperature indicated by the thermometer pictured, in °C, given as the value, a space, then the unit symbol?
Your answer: -12 °C
